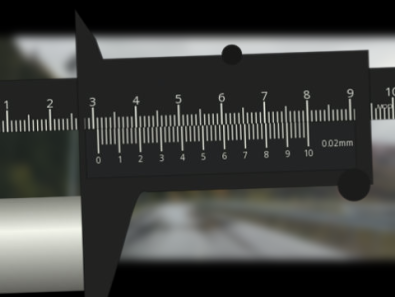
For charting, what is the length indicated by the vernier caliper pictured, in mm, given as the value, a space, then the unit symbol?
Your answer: 31.0 mm
